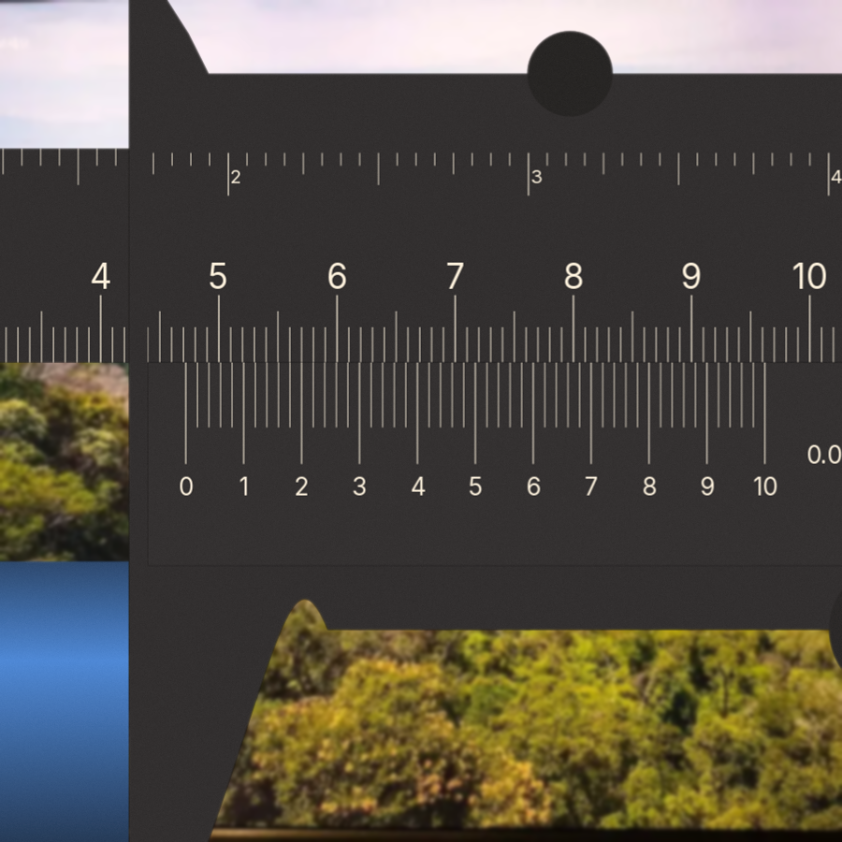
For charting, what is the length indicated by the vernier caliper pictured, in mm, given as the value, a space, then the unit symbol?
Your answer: 47.2 mm
